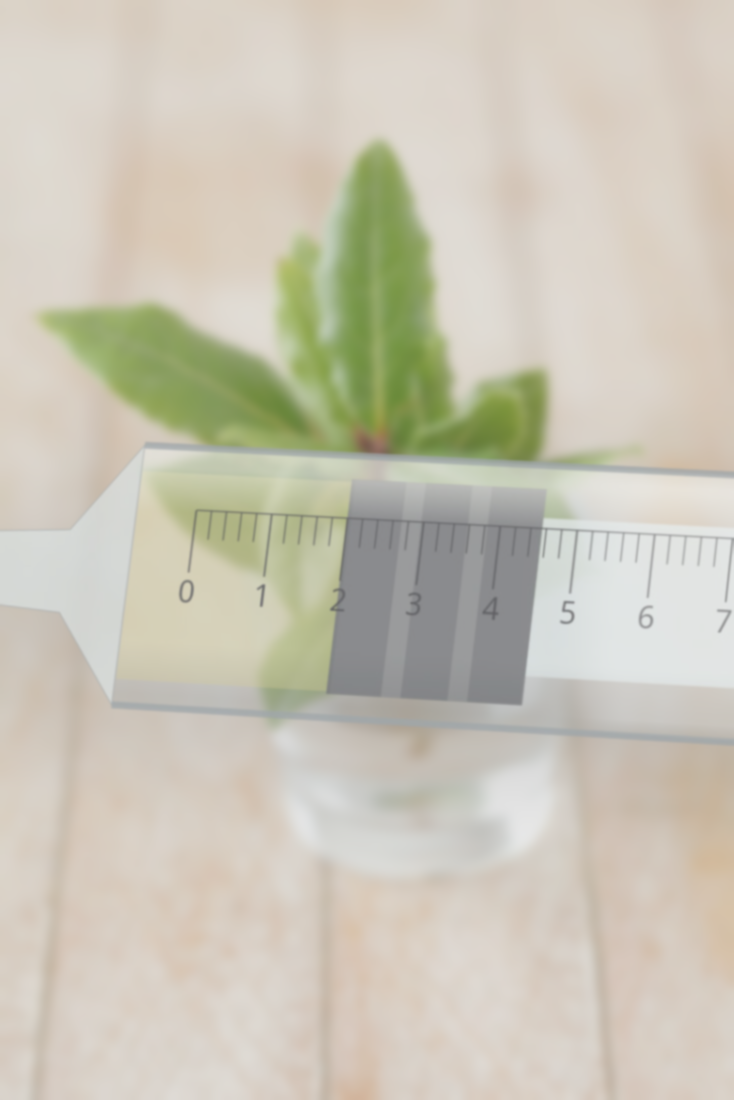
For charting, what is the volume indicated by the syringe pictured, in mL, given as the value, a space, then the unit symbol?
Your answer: 2 mL
